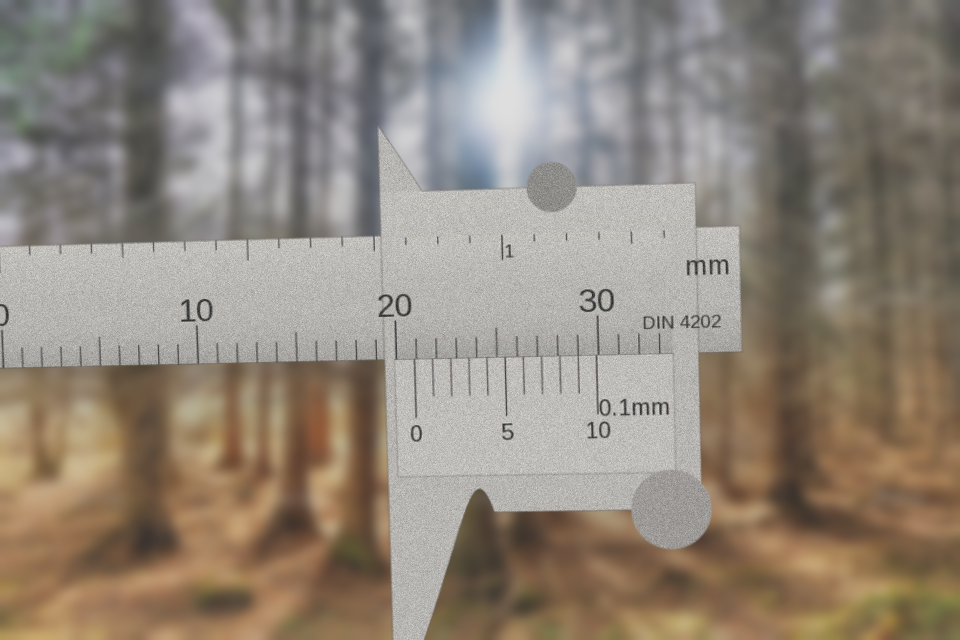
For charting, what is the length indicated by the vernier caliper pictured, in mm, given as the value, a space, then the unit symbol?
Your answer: 20.9 mm
